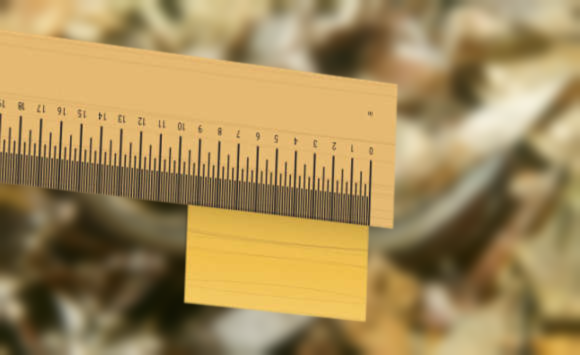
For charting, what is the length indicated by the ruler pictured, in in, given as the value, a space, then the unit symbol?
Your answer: 9.5 in
